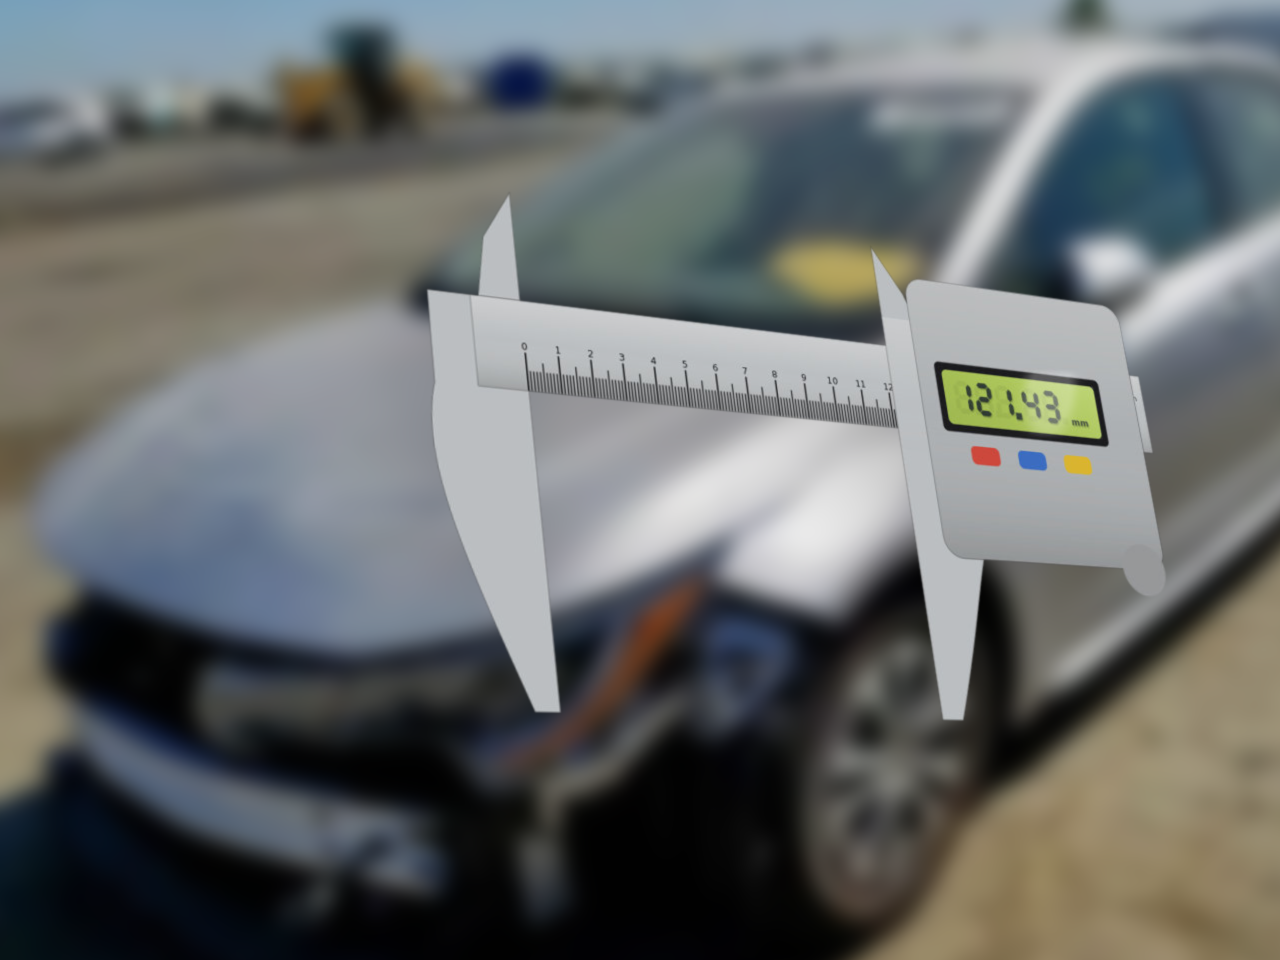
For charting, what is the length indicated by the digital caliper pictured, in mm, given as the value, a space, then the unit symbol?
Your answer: 121.43 mm
